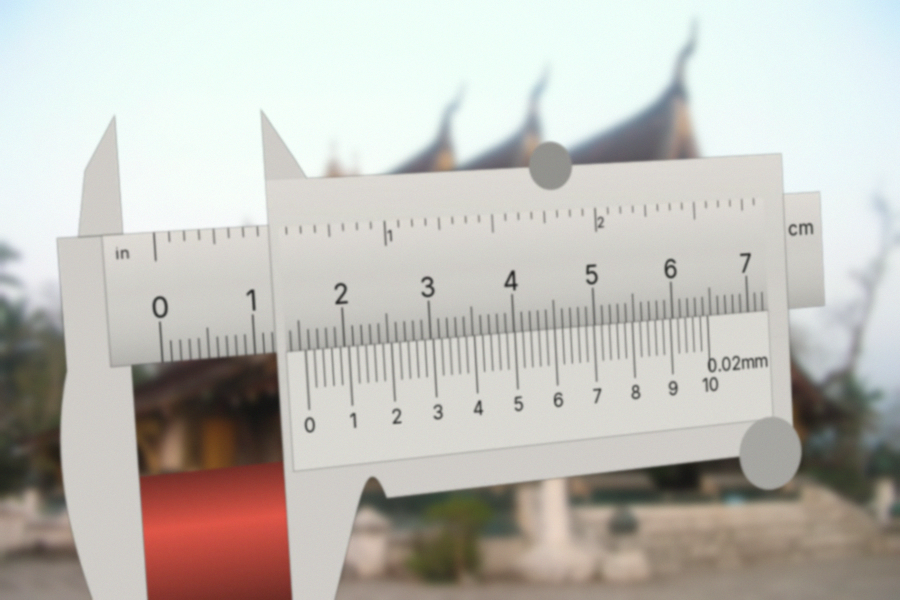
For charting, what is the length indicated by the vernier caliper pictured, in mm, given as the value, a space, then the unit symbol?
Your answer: 15.6 mm
